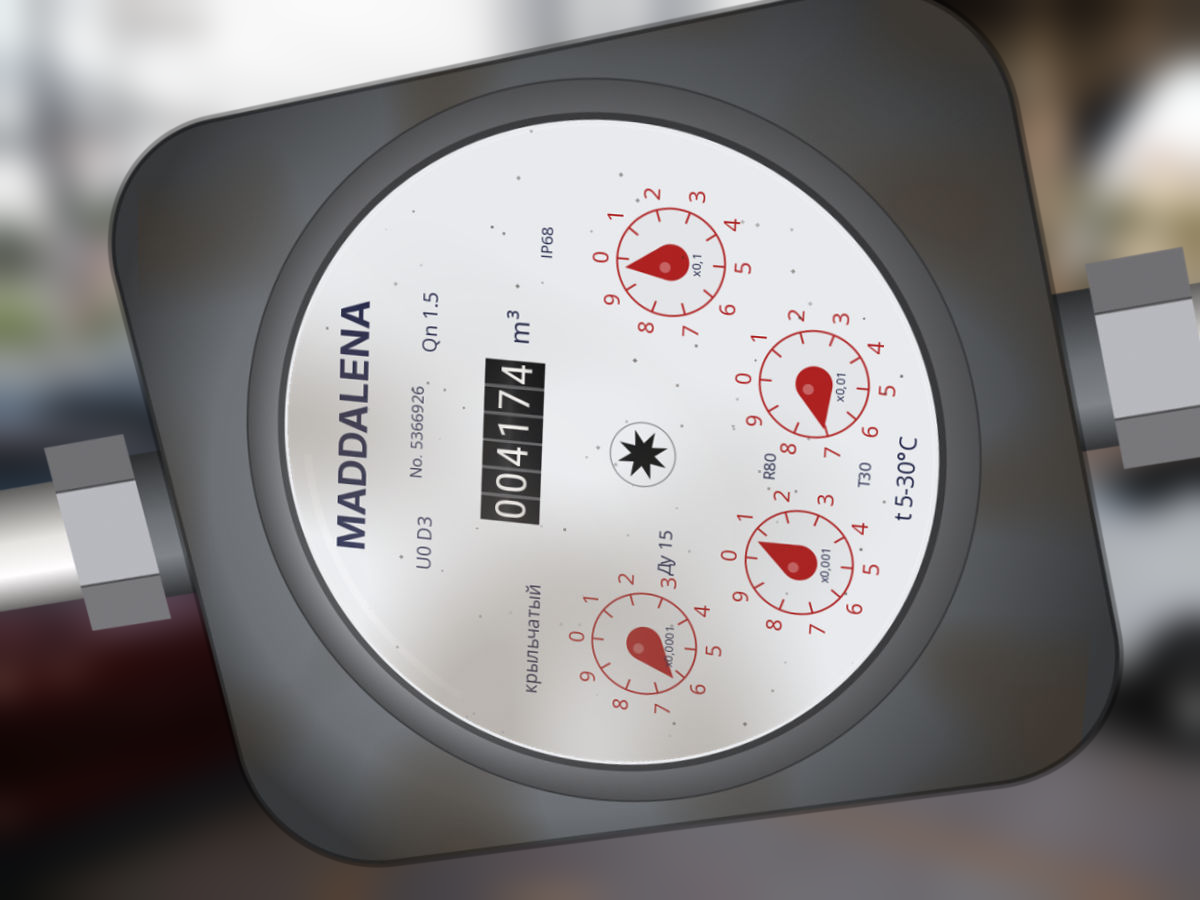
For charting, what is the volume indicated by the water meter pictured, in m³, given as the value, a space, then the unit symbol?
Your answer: 4173.9706 m³
